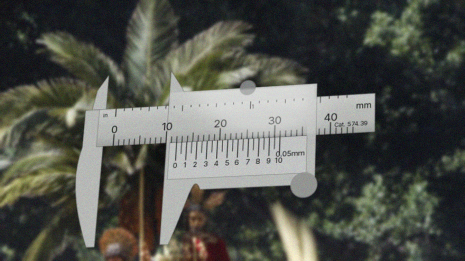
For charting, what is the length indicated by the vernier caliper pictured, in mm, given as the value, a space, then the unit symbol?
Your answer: 12.0 mm
